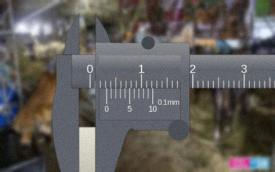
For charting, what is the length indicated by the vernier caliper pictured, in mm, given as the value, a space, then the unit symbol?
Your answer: 3.2 mm
